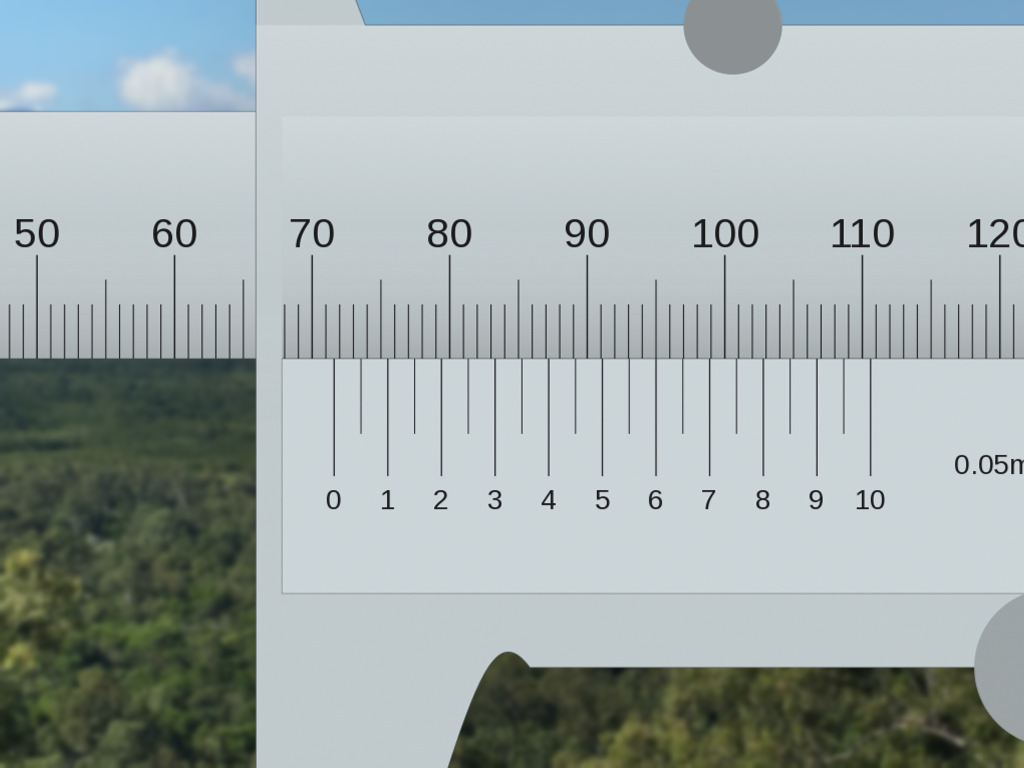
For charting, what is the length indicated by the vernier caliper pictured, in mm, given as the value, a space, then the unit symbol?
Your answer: 71.6 mm
